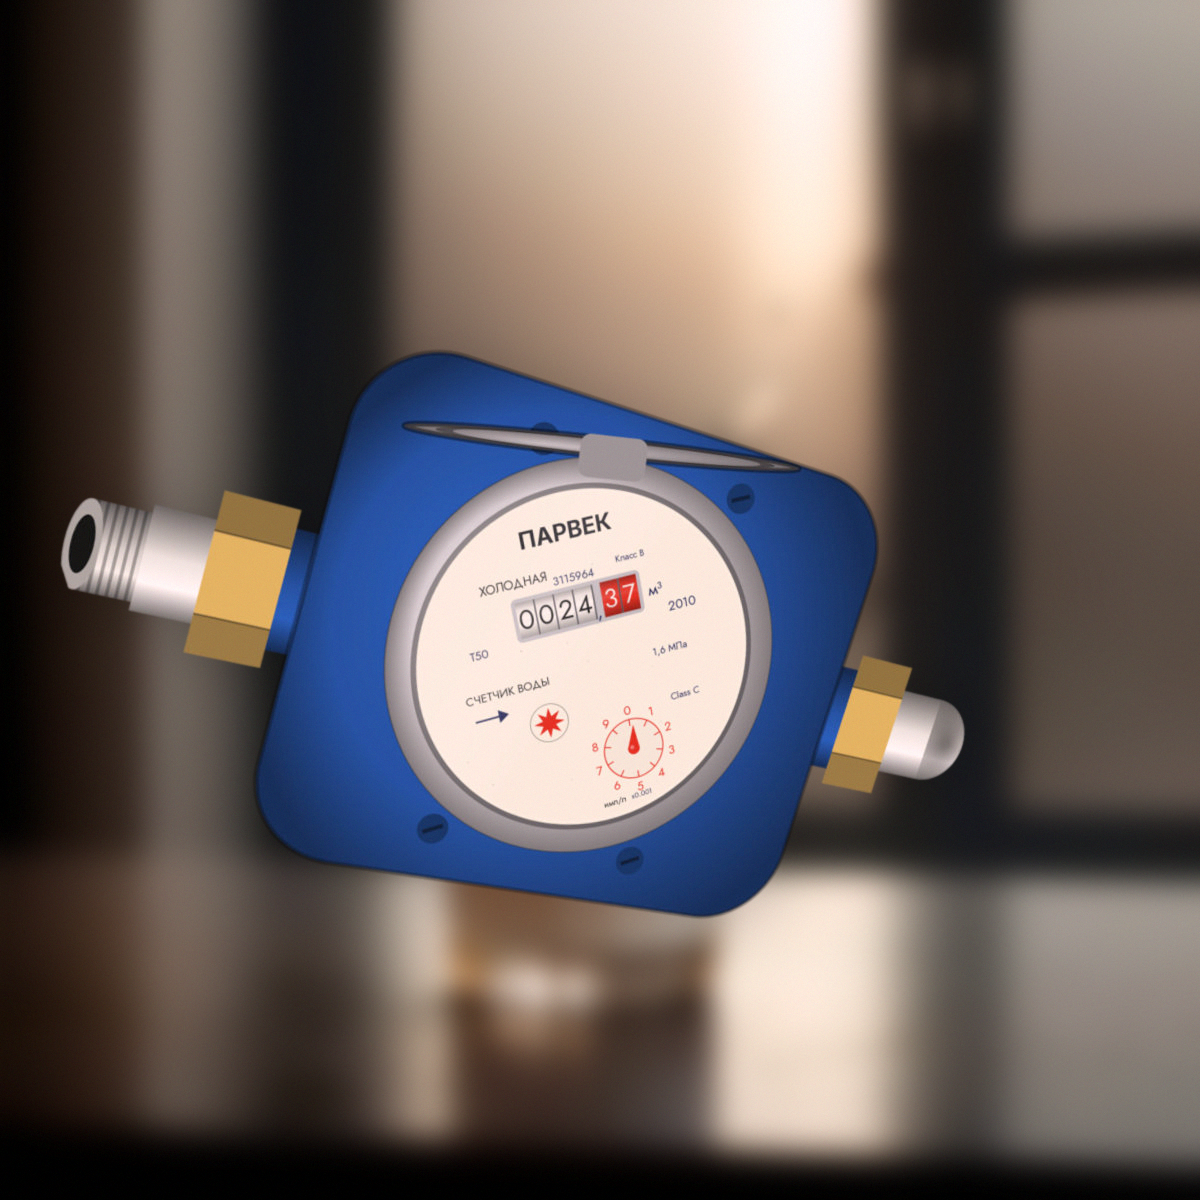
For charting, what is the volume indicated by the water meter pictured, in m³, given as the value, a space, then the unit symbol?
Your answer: 24.370 m³
